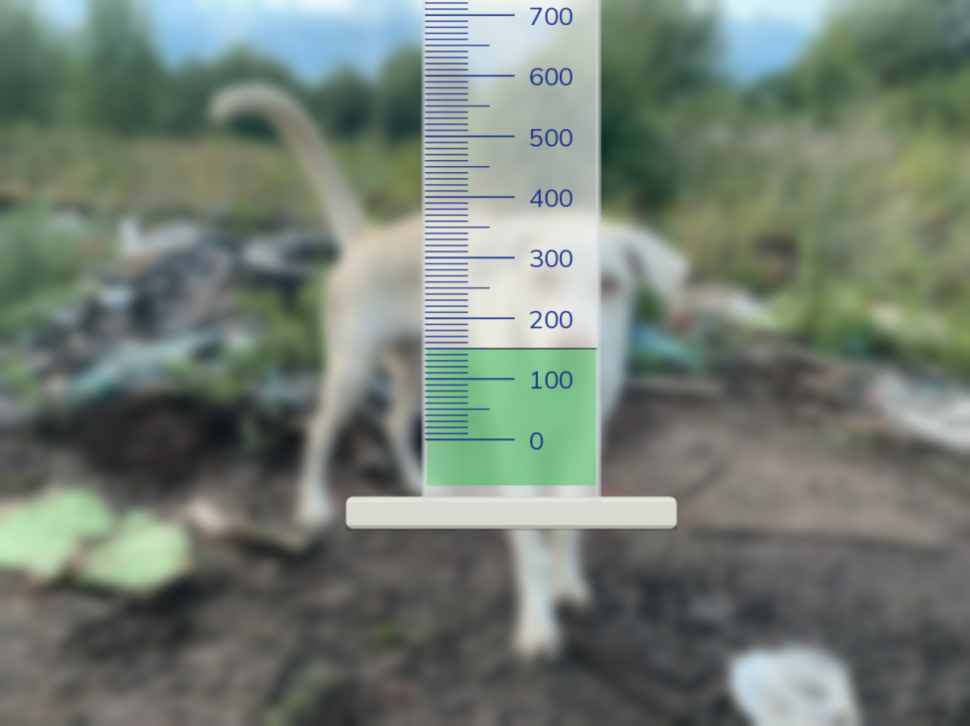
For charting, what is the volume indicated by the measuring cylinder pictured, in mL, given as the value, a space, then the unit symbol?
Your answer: 150 mL
